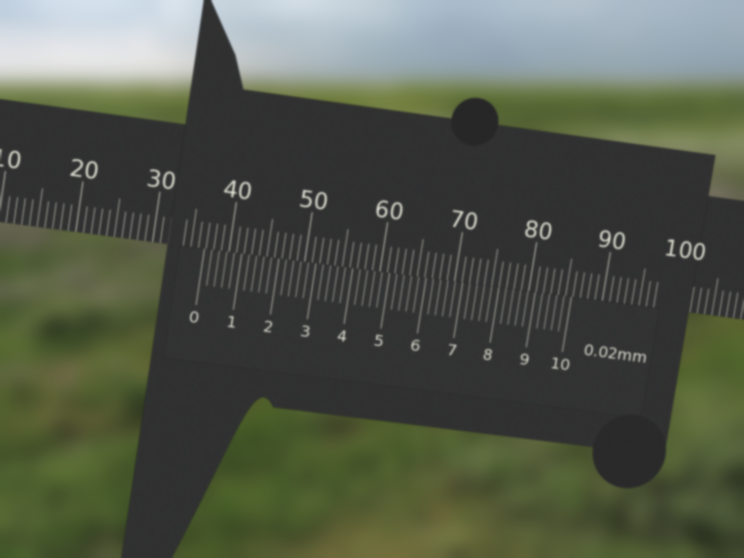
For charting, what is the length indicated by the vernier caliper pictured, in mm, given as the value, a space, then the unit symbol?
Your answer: 36.8 mm
